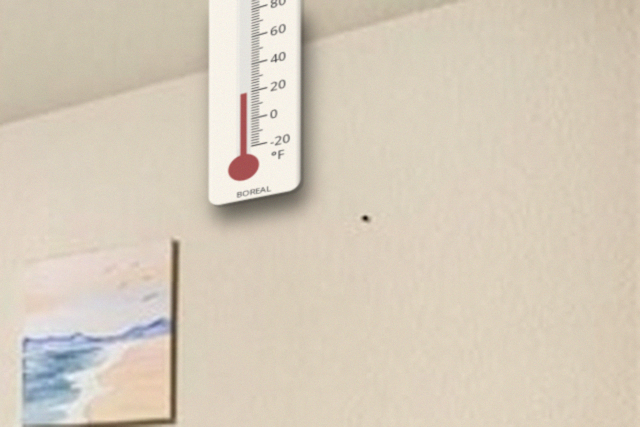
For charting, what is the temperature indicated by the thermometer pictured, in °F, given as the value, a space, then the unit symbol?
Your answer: 20 °F
